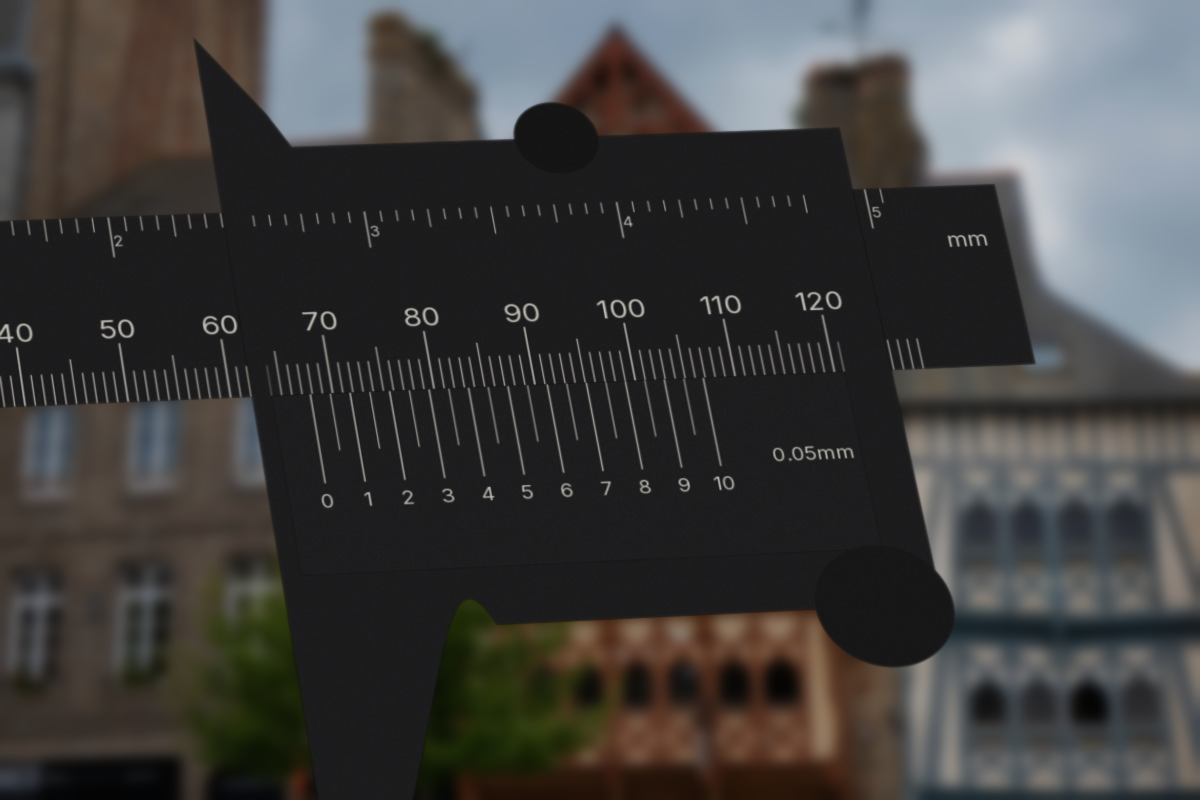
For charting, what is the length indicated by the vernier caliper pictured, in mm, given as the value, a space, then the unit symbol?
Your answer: 67.8 mm
